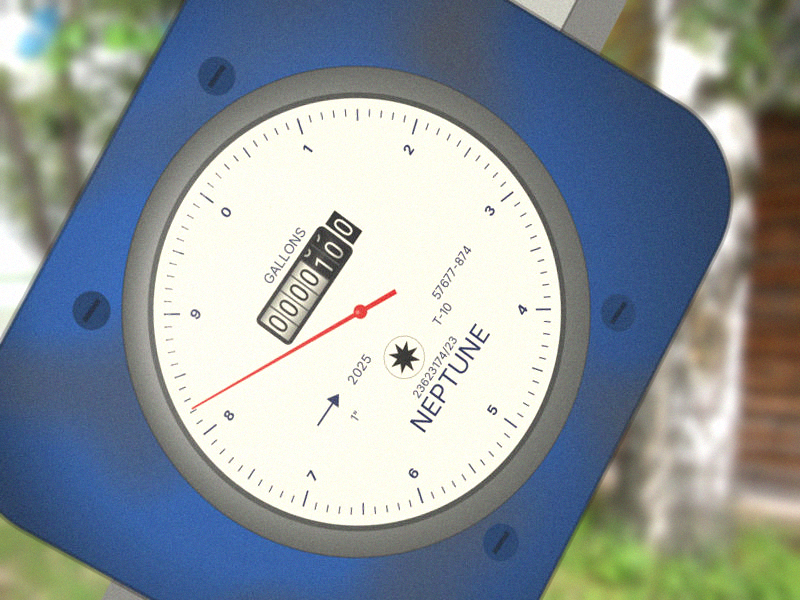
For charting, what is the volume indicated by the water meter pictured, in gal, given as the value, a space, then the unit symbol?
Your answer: 98.2 gal
